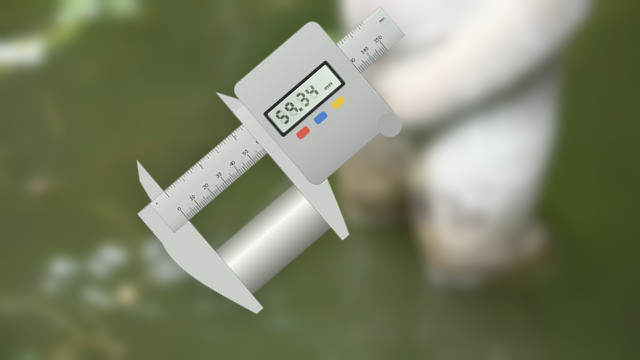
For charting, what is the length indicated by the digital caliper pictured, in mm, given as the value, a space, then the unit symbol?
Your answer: 59.34 mm
